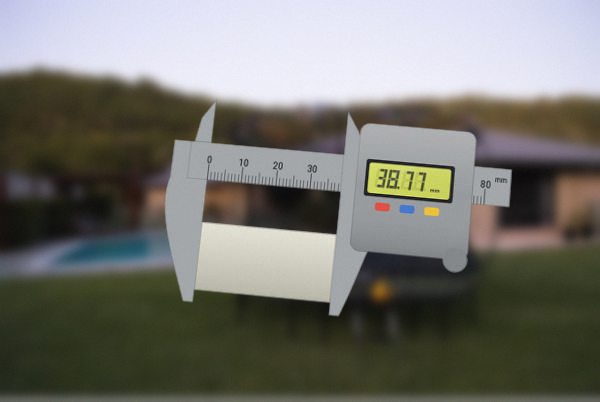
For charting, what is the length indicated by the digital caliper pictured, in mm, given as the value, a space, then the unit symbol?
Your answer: 38.77 mm
